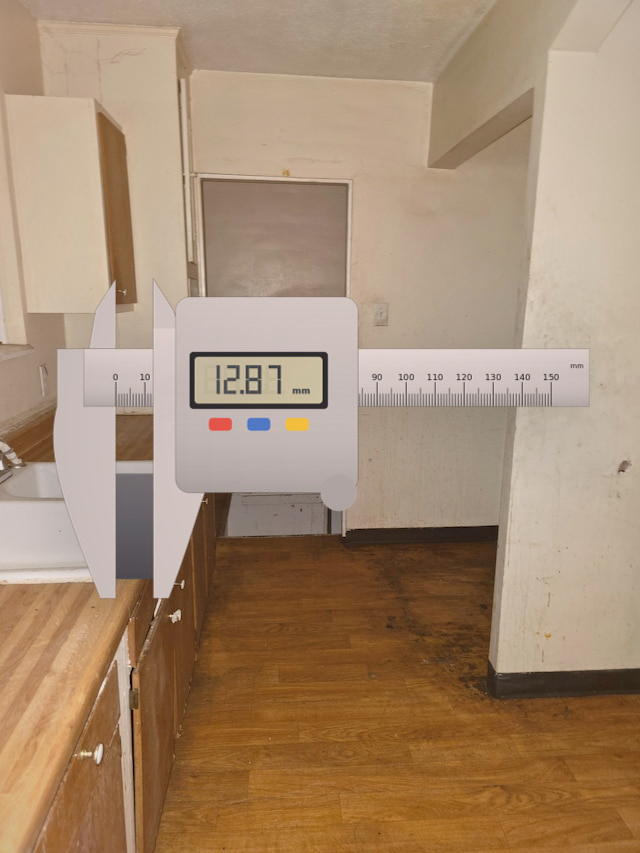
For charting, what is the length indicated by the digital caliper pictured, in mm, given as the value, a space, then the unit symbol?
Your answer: 12.87 mm
